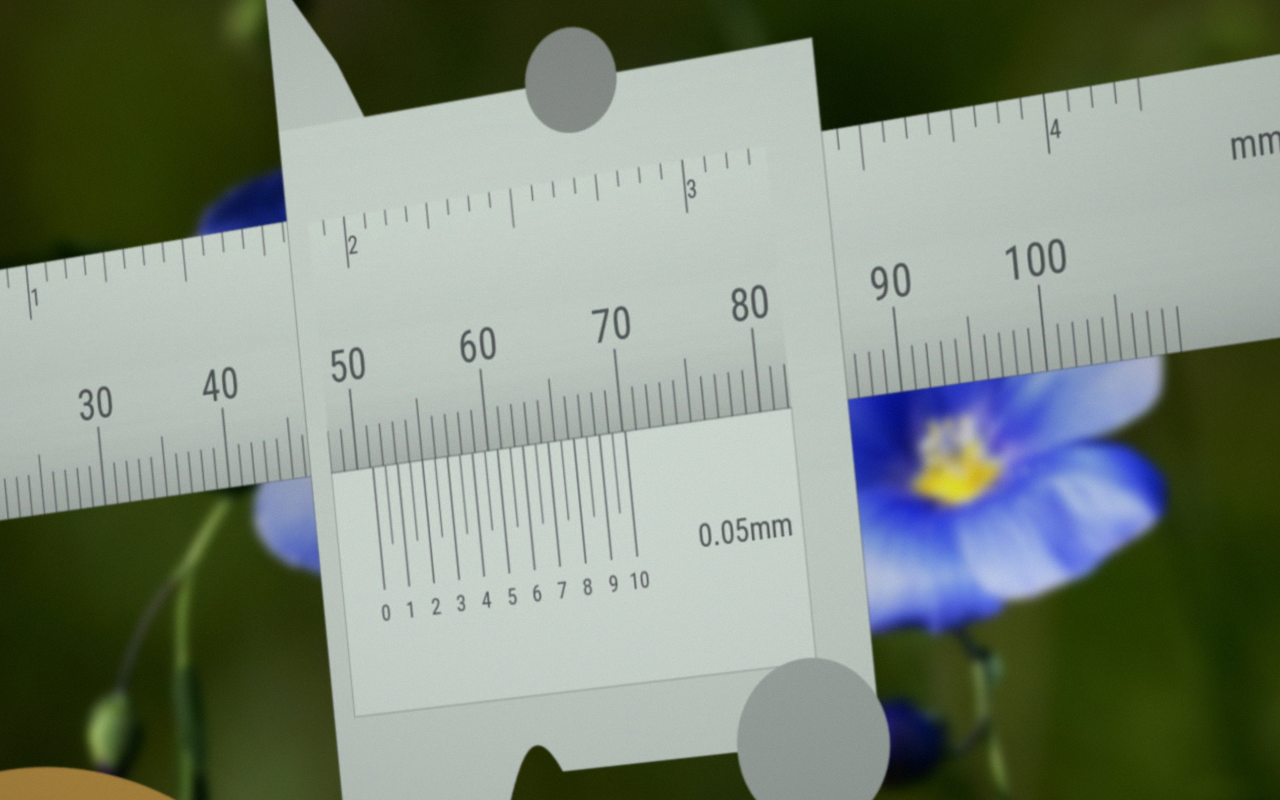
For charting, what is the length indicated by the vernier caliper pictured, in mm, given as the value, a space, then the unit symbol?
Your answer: 51.2 mm
